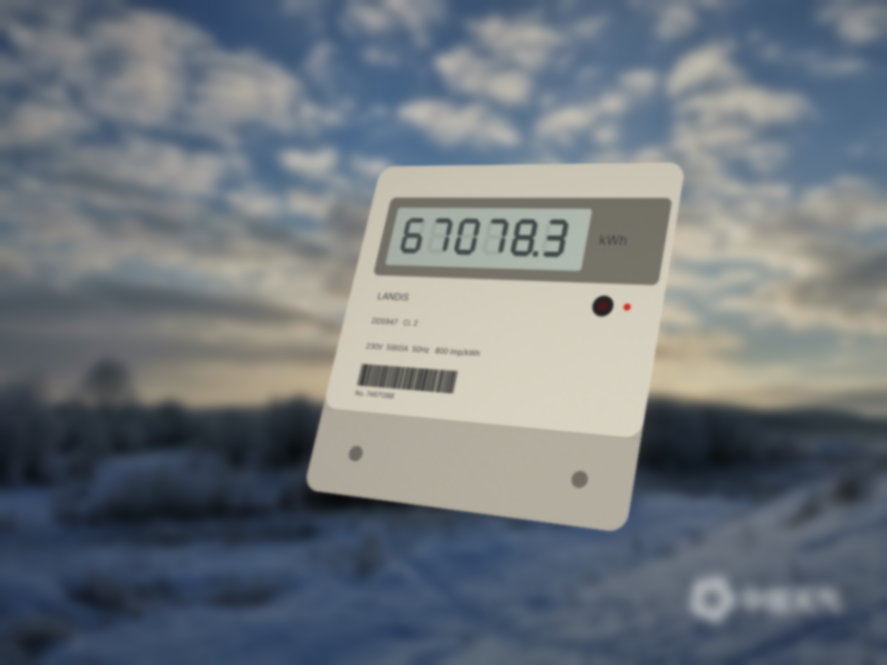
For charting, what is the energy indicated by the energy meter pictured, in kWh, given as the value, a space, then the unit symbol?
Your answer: 67078.3 kWh
